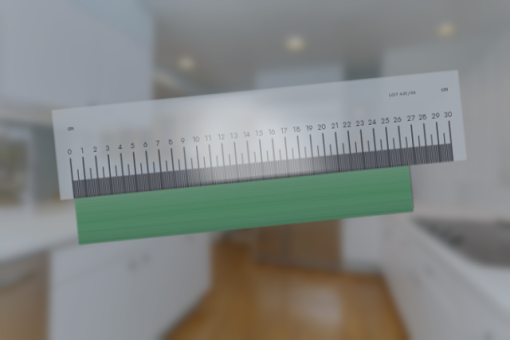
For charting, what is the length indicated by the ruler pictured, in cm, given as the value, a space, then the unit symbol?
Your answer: 26.5 cm
